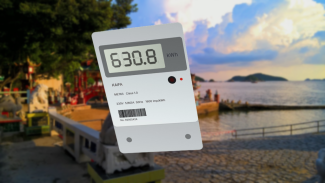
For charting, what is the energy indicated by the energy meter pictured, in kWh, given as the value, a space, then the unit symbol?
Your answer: 630.8 kWh
